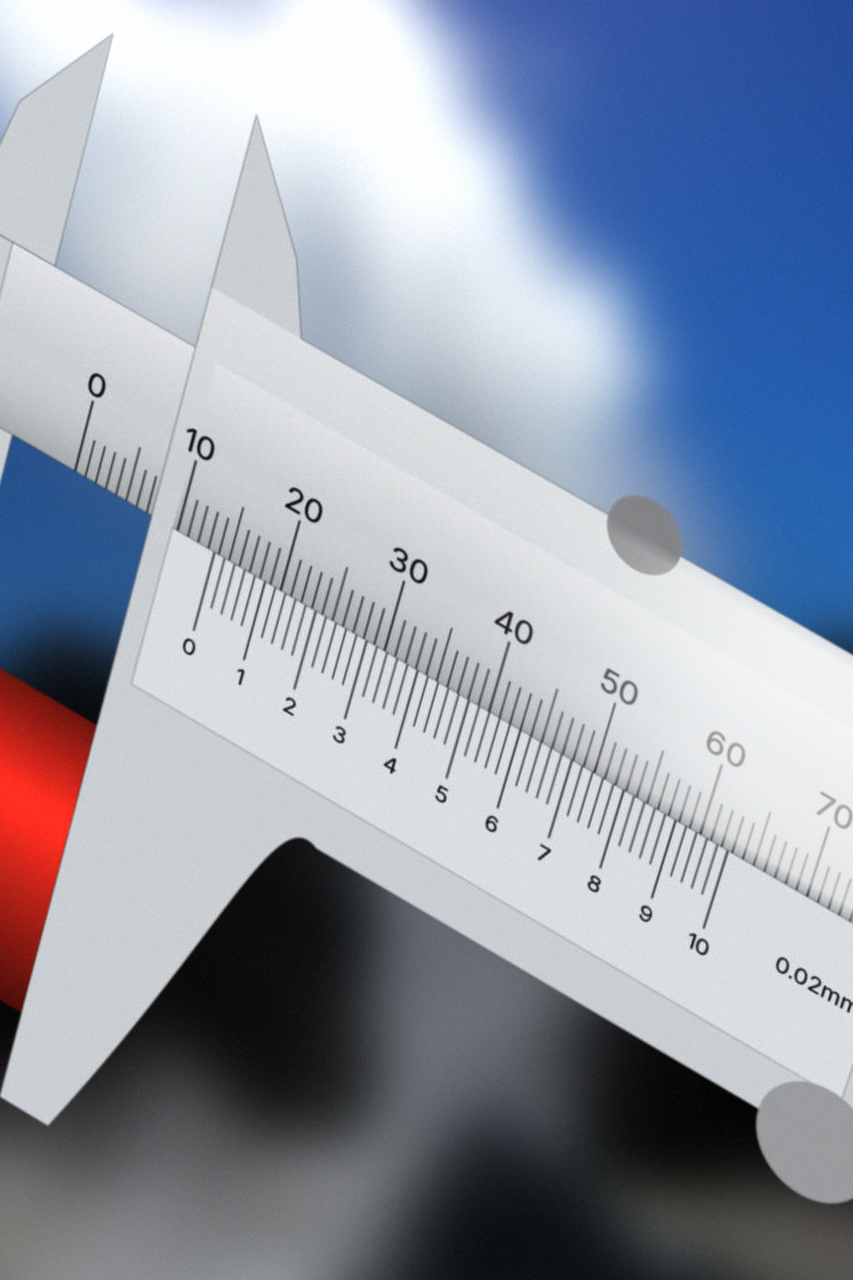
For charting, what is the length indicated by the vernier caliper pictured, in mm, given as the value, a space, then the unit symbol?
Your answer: 13.6 mm
